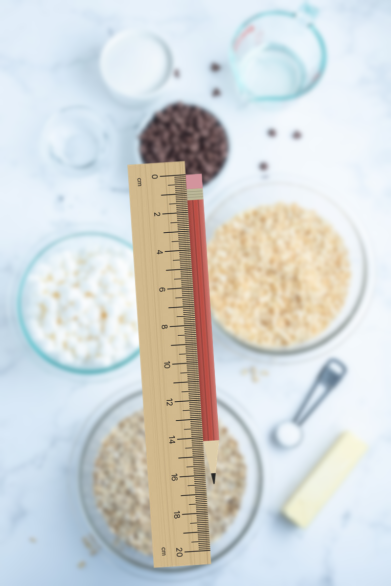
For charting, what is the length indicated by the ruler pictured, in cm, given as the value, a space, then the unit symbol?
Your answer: 16.5 cm
